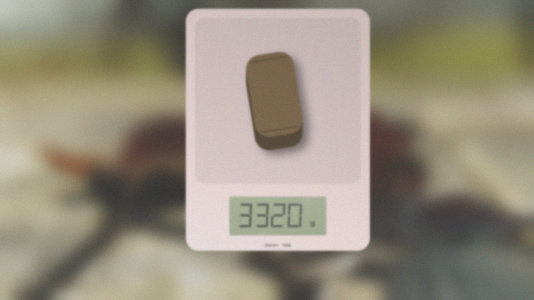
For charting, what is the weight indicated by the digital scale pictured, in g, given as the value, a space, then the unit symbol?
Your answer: 3320 g
